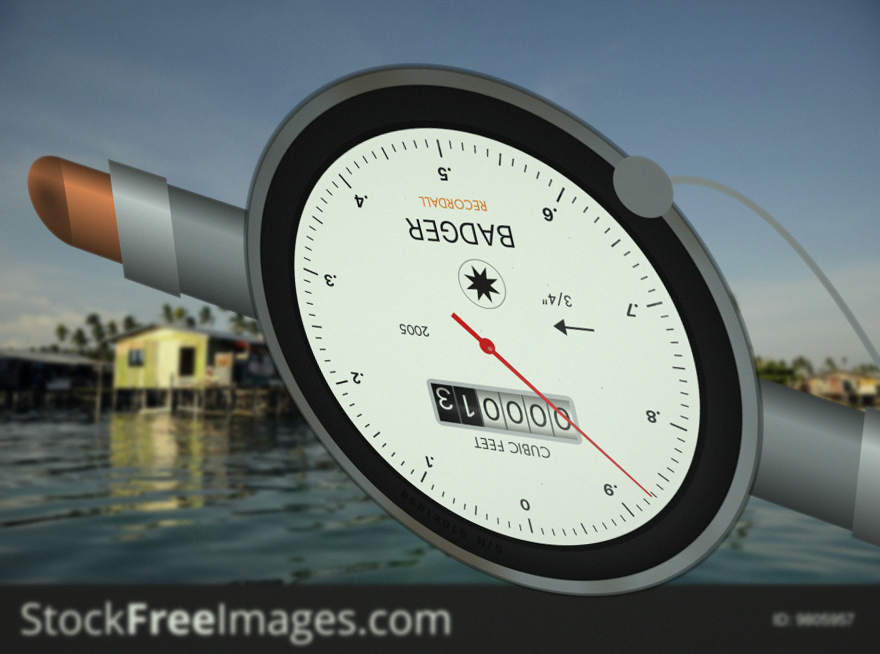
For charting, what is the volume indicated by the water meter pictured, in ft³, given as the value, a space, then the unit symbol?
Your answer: 12.87 ft³
